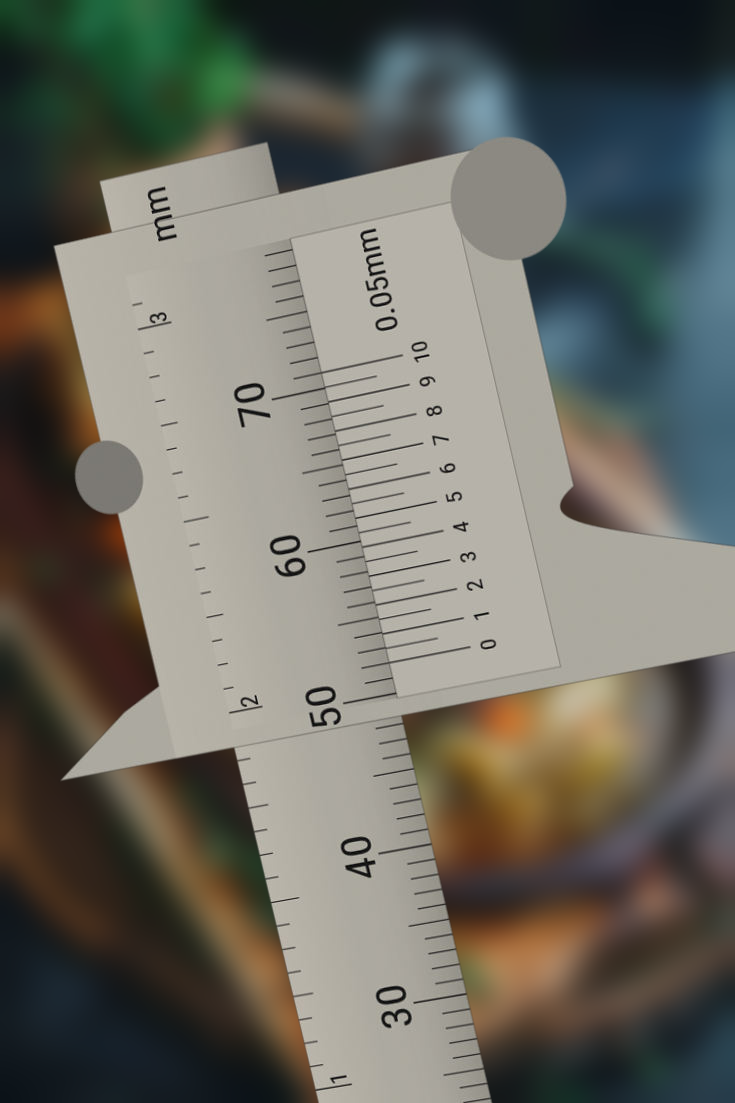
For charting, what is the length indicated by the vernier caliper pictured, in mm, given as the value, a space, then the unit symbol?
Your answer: 52.0 mm
